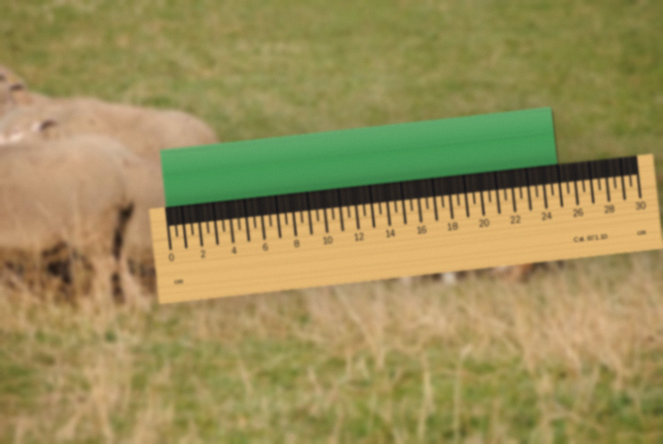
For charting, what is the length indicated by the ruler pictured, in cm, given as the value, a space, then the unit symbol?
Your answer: 25 cm
